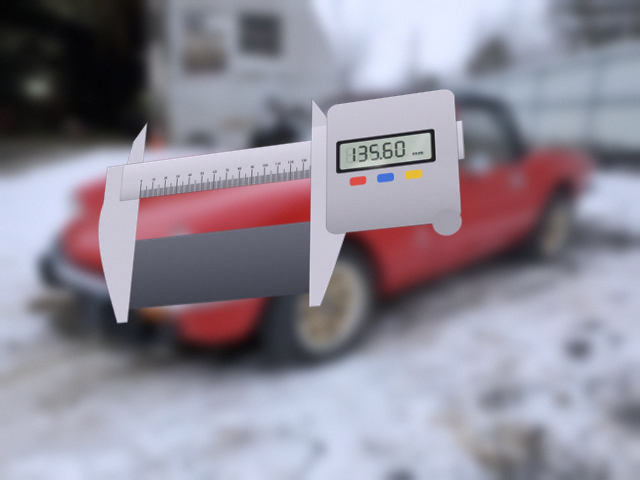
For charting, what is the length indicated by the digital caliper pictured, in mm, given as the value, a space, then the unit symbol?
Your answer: 135.60 mm
